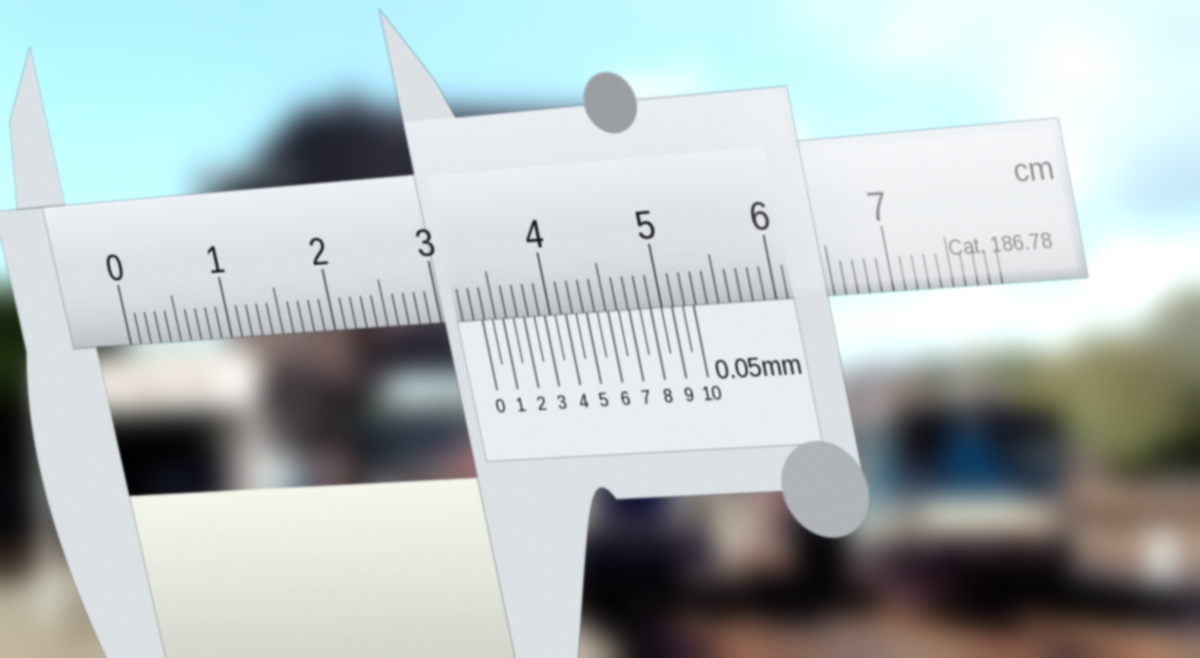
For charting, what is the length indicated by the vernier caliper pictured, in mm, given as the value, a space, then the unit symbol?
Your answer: 33.8 mm
